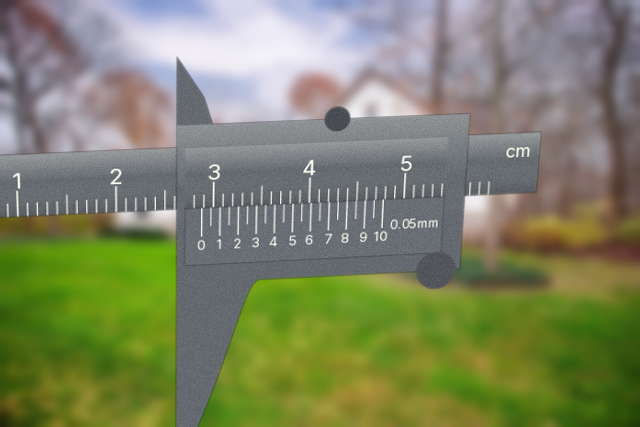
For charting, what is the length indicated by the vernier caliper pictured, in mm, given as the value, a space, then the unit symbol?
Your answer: 28.8 mm
